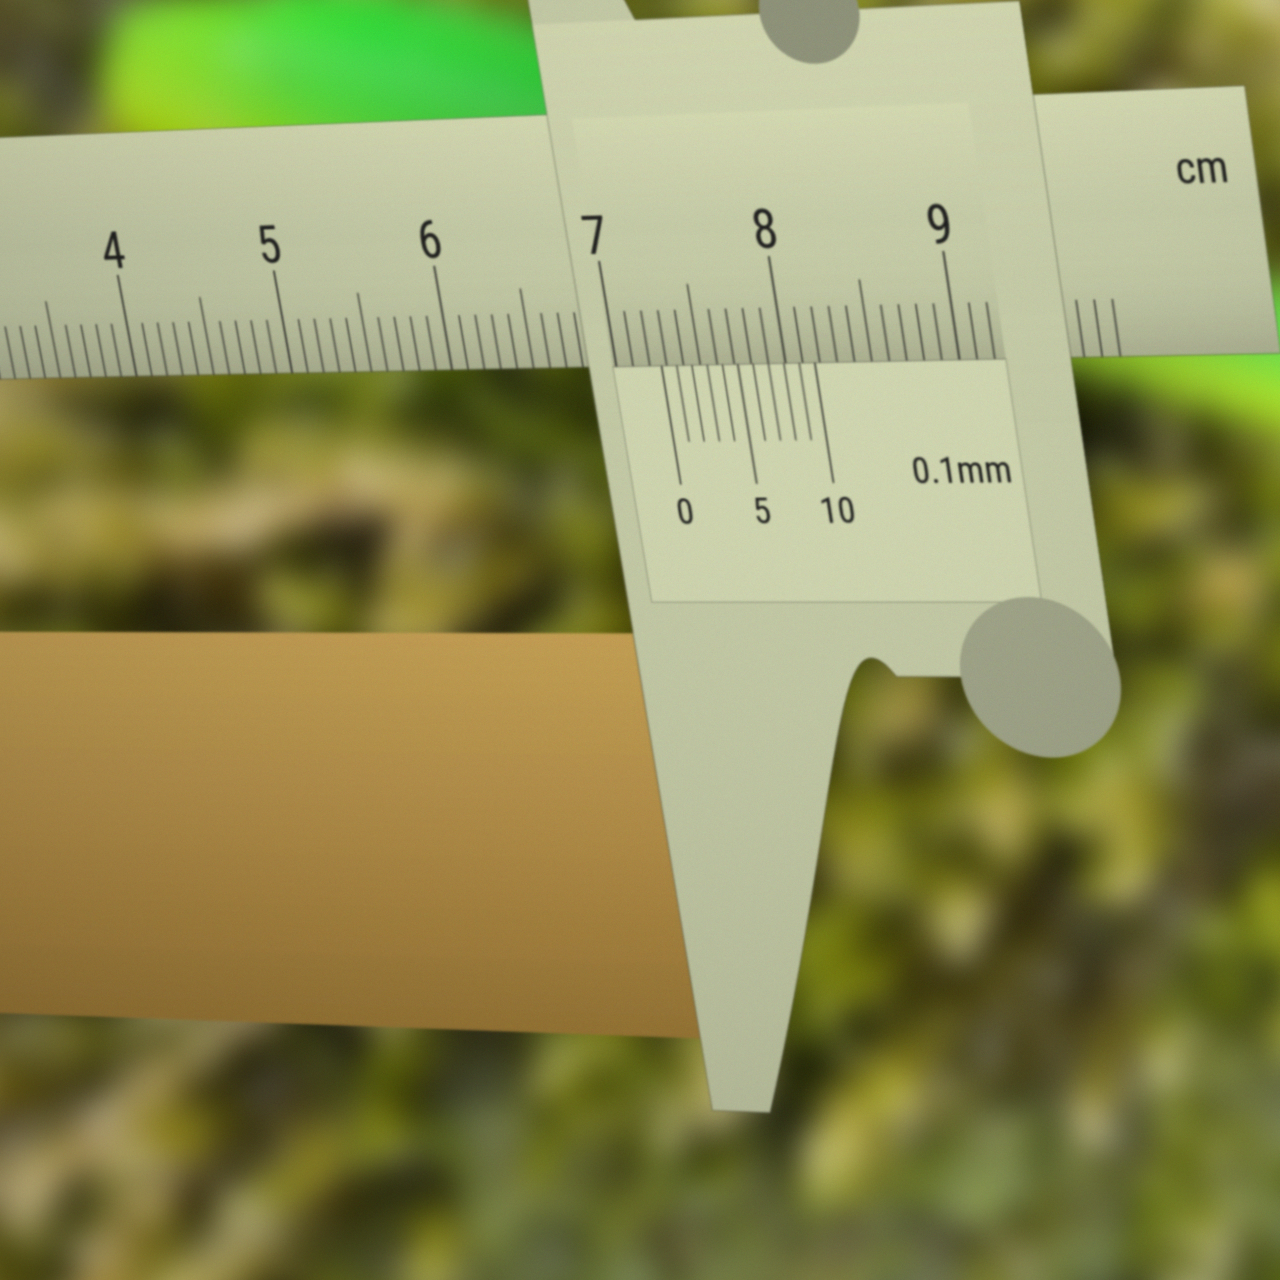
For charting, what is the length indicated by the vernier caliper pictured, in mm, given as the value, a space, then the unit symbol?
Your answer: 72.7 mm
